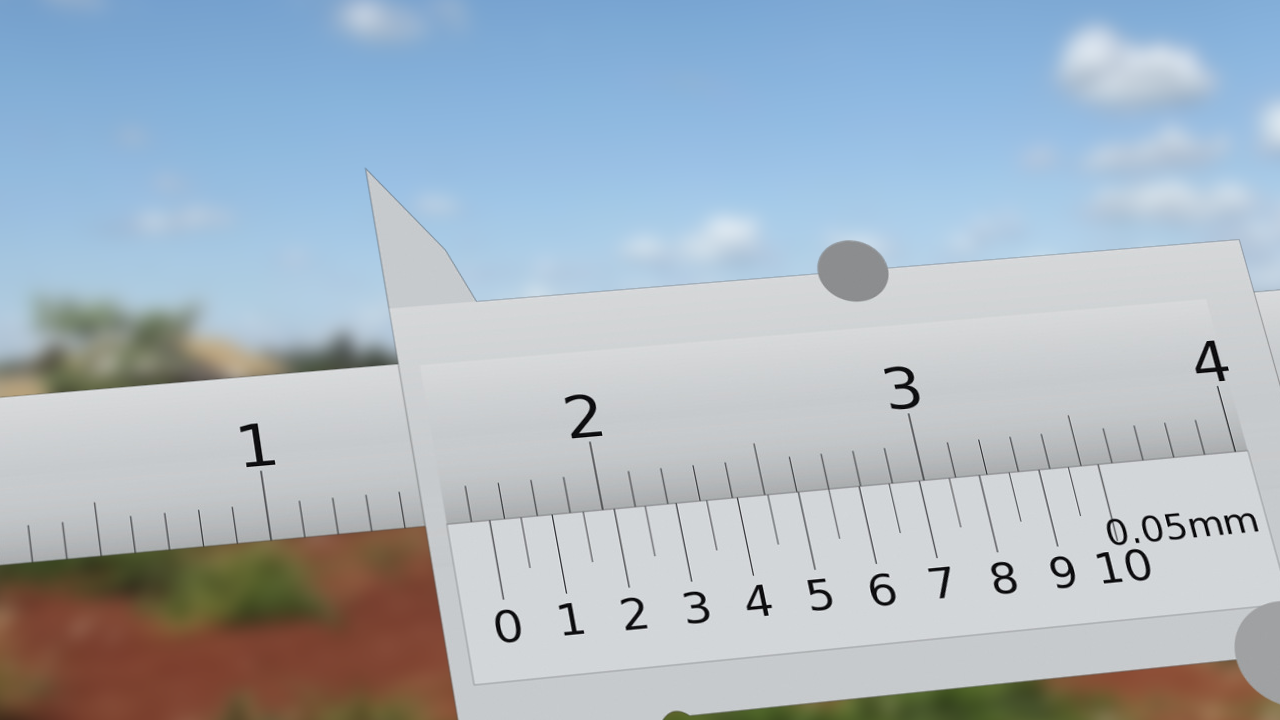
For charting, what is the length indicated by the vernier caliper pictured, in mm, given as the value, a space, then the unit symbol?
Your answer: 16.55 mm
